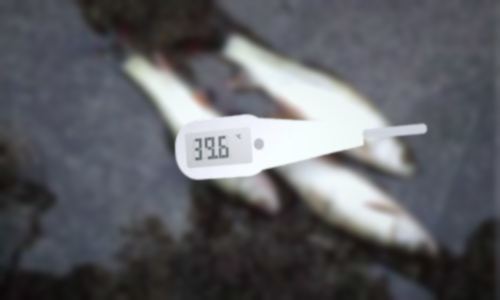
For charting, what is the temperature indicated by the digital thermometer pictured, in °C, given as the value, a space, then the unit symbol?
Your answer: 39.6 °C
